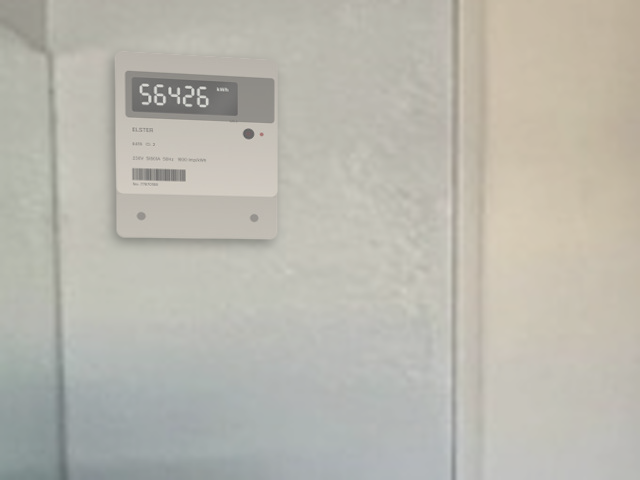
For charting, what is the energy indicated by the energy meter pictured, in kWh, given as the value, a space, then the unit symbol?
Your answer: 56426 kWh
